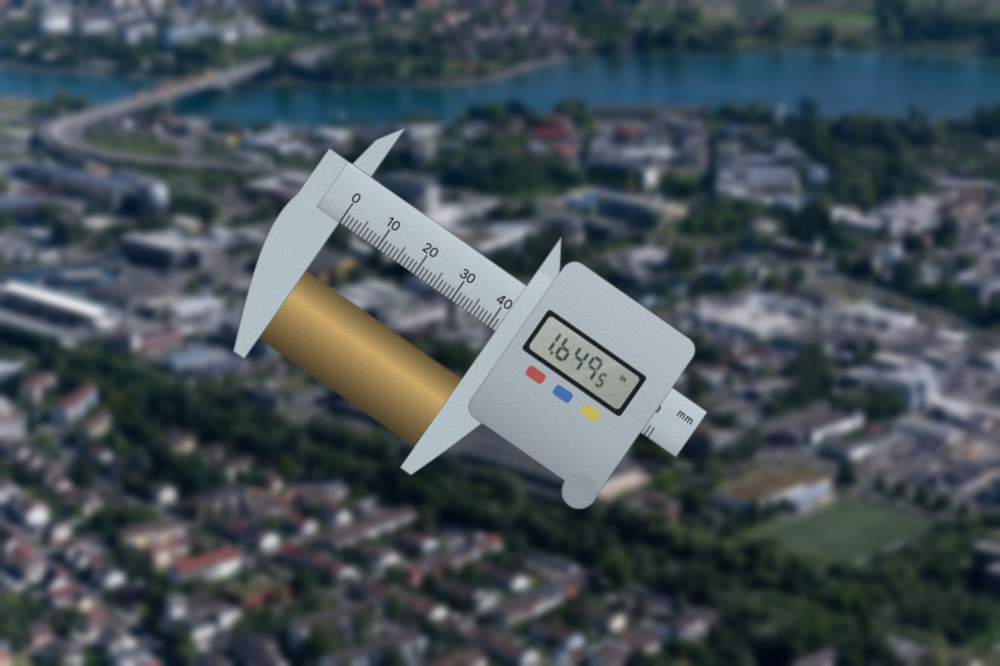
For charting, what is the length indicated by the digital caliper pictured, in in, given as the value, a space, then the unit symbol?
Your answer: 1.6495 in
